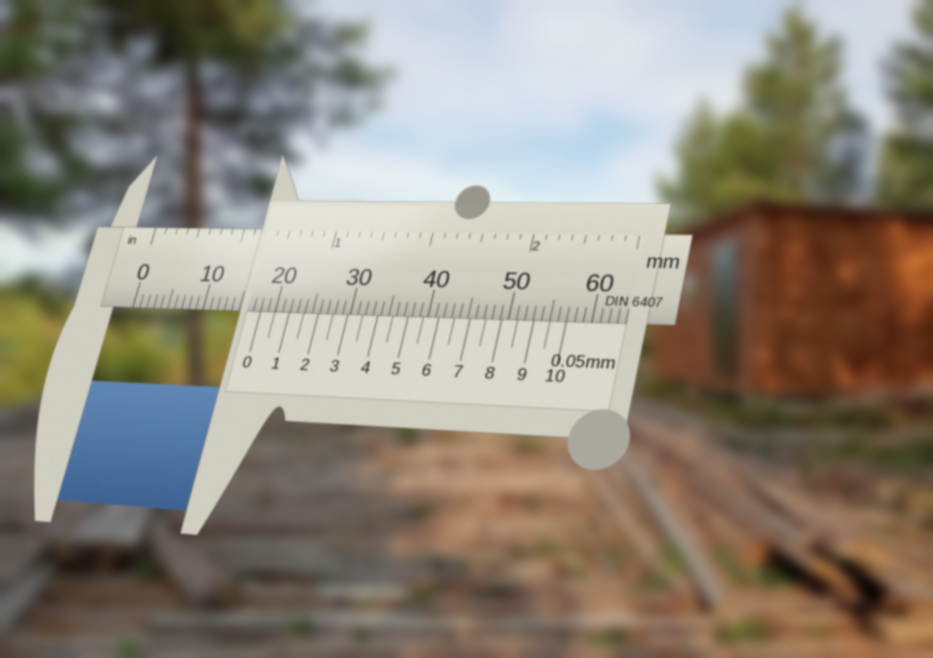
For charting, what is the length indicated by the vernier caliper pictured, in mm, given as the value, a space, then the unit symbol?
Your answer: 18.0 mm
